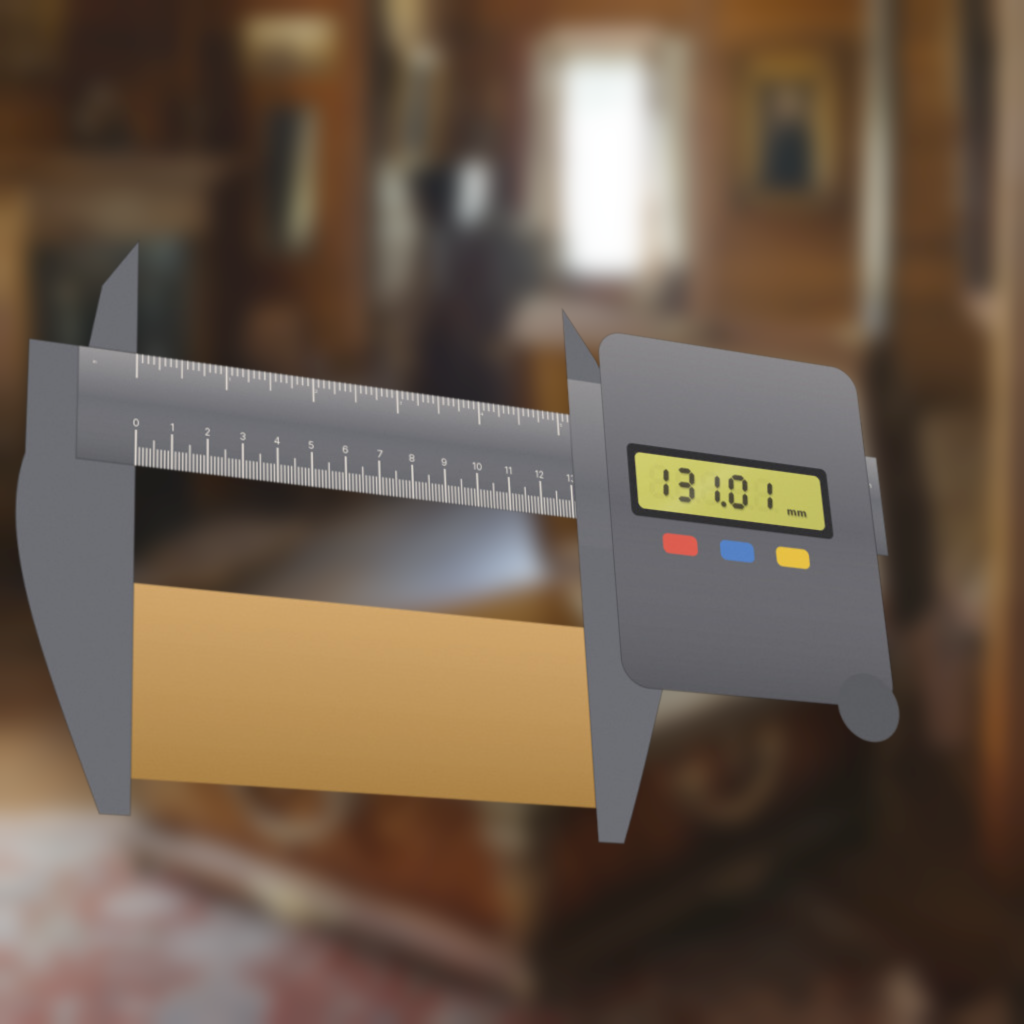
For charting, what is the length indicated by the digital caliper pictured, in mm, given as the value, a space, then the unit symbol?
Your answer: 131.01 mm
